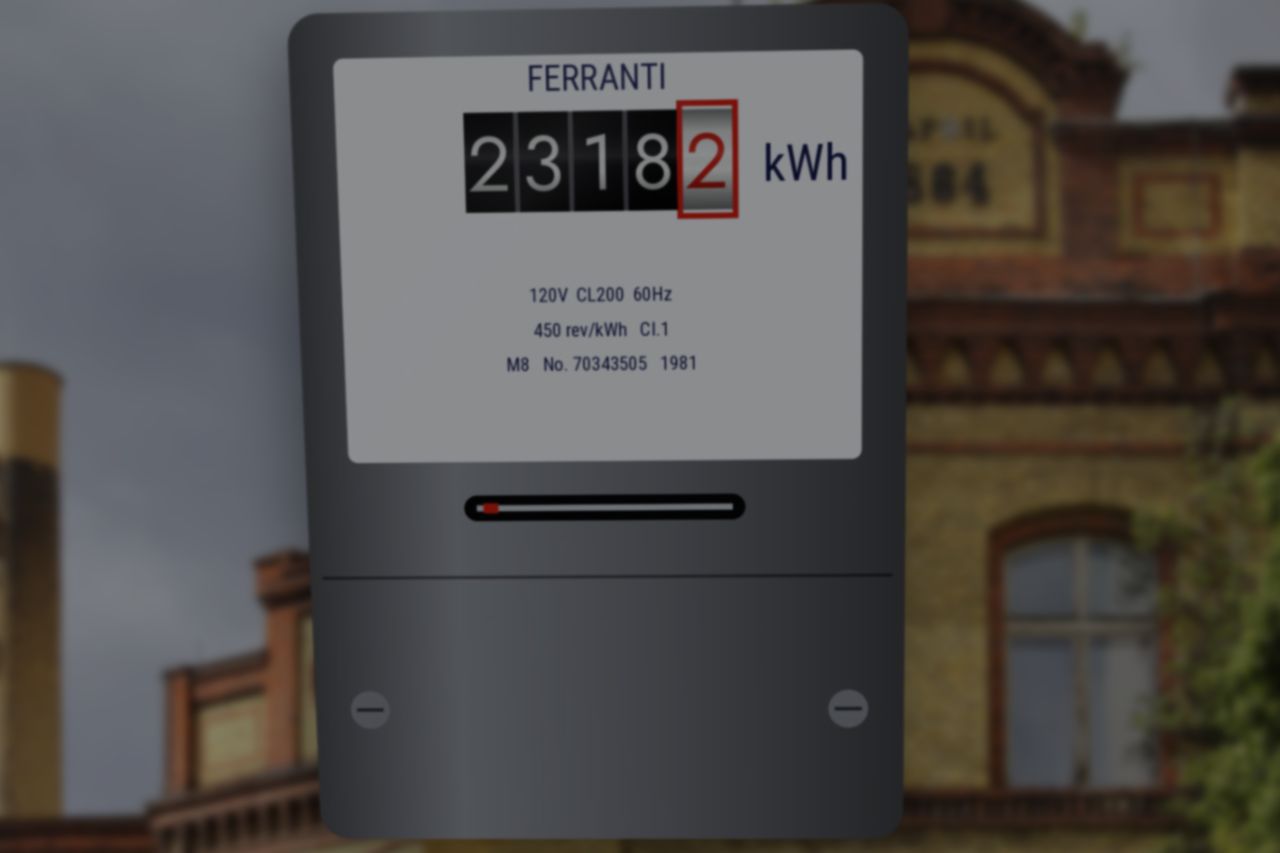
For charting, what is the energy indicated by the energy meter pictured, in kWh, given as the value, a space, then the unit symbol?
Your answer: 2318.2 kWh
